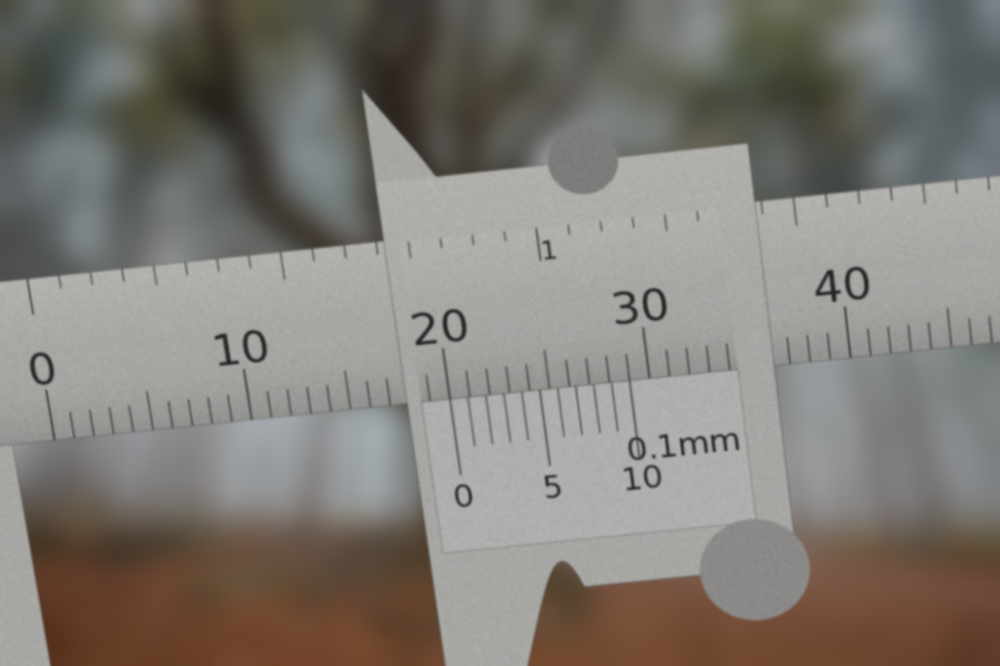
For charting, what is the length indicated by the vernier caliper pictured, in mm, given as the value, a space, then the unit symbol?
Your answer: 20.0 mm
